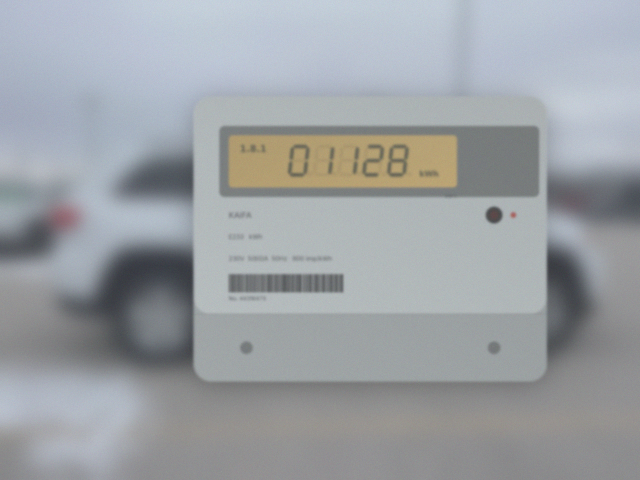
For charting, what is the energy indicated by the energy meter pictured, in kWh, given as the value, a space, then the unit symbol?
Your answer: 1128 kWh
